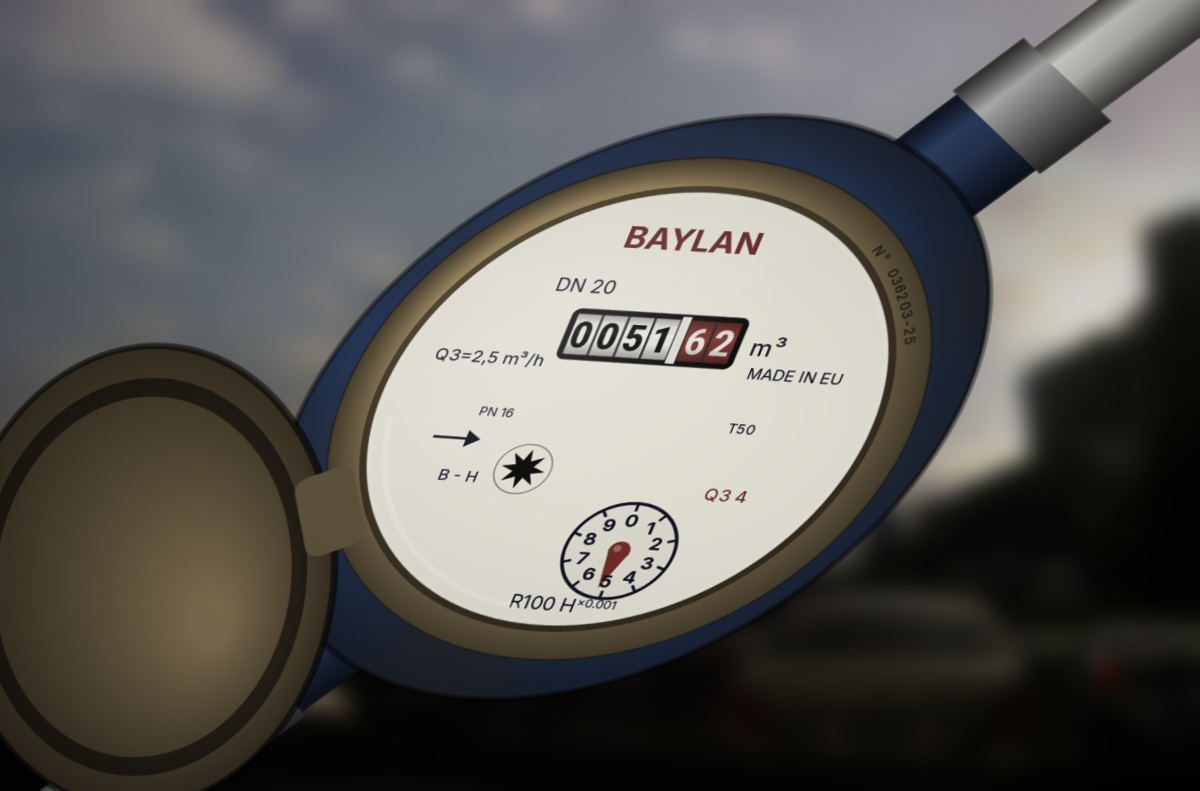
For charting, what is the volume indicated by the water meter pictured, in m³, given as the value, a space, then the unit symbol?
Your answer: 51.625 m³
